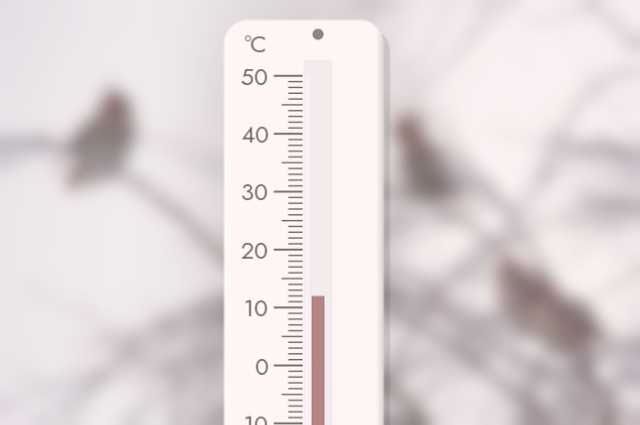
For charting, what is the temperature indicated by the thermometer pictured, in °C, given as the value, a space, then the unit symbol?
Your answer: 12 °C
